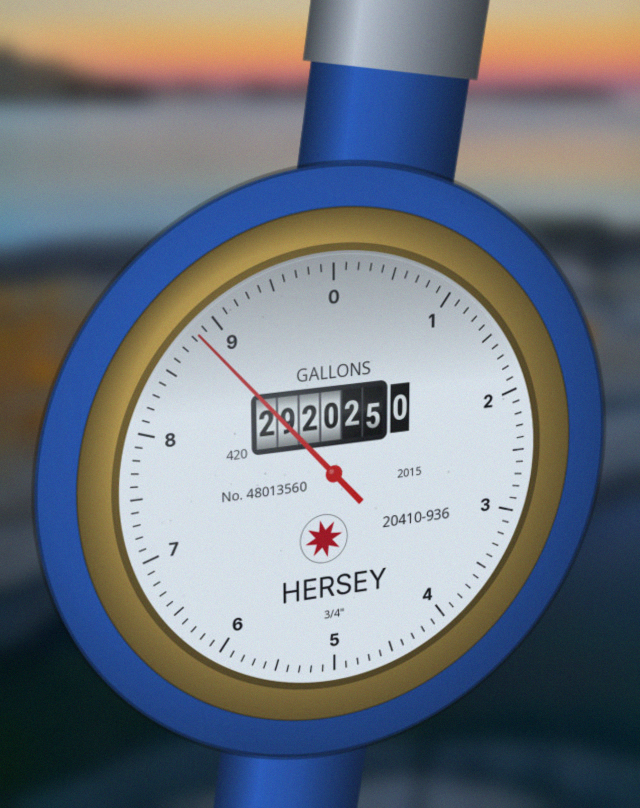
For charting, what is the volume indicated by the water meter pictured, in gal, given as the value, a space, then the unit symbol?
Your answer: 2920248.8 gal
